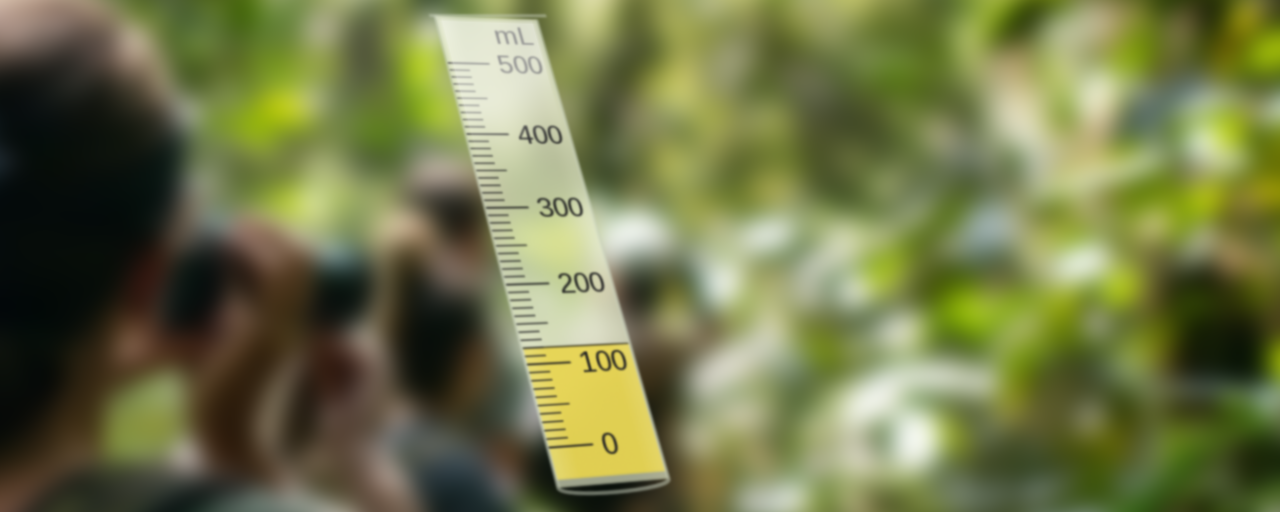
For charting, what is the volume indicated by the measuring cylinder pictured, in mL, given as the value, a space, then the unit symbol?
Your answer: 120 mL
